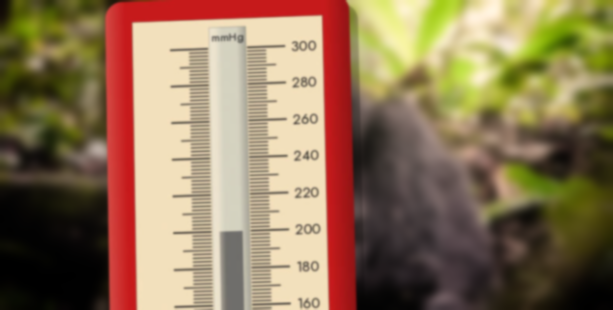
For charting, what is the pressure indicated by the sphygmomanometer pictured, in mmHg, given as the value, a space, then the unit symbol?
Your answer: 200 mmHg
